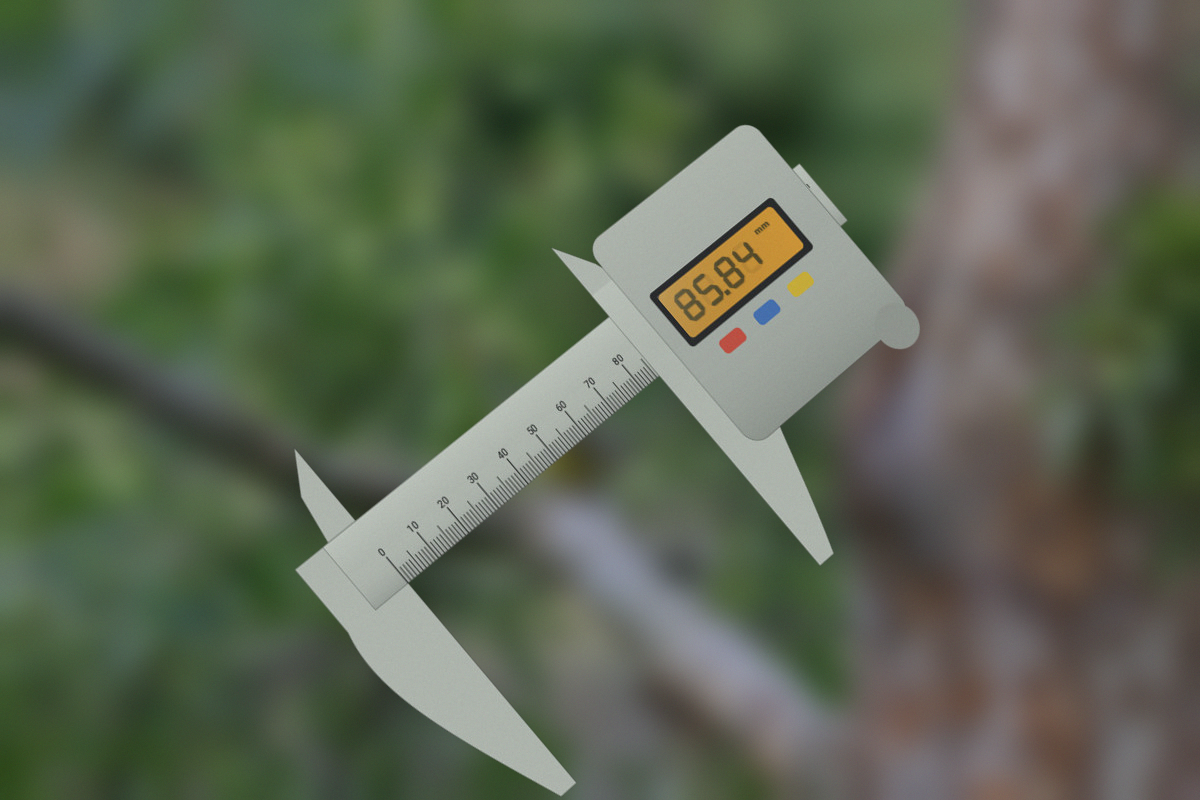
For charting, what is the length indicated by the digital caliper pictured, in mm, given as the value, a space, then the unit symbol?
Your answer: 85.84 mm
